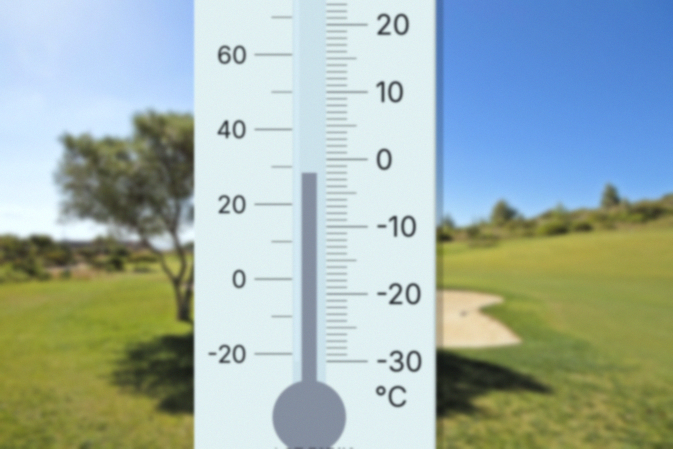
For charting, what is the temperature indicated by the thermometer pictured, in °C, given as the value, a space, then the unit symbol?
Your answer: -2 °C
